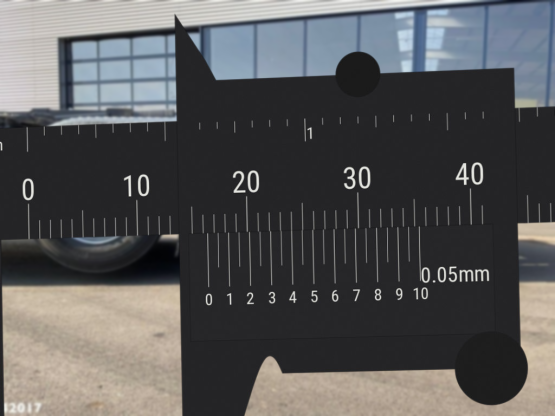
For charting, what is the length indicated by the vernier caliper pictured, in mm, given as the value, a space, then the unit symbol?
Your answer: 16.4 mm
